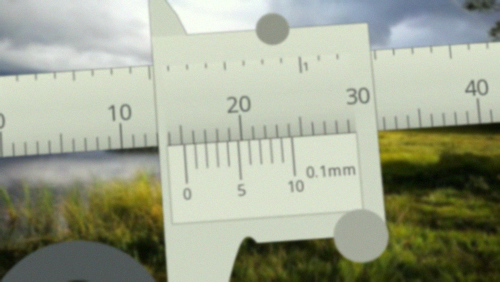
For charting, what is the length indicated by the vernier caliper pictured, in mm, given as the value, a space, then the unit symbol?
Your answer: 15.2 mm
